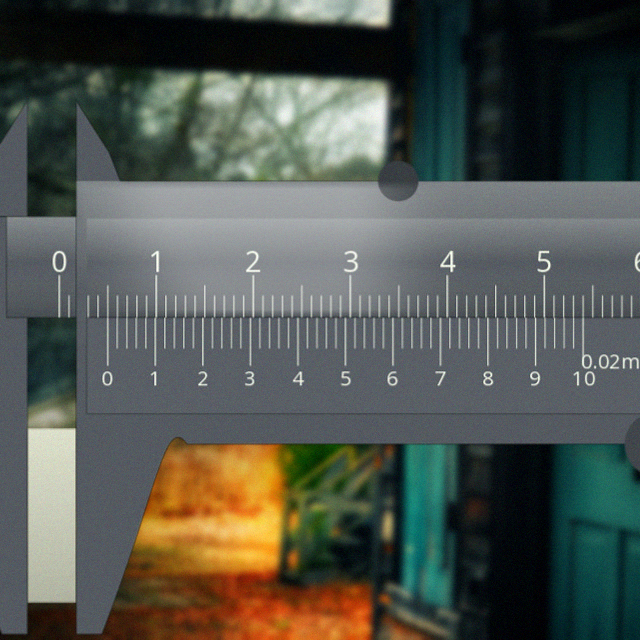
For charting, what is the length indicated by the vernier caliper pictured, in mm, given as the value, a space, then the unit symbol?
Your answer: 5.0 mm
